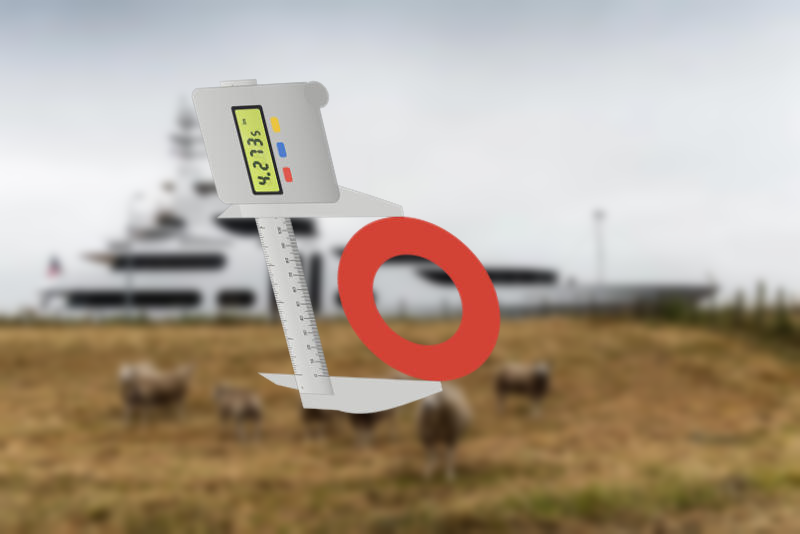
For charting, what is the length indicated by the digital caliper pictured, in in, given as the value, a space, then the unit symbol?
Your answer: 4.2735 in
